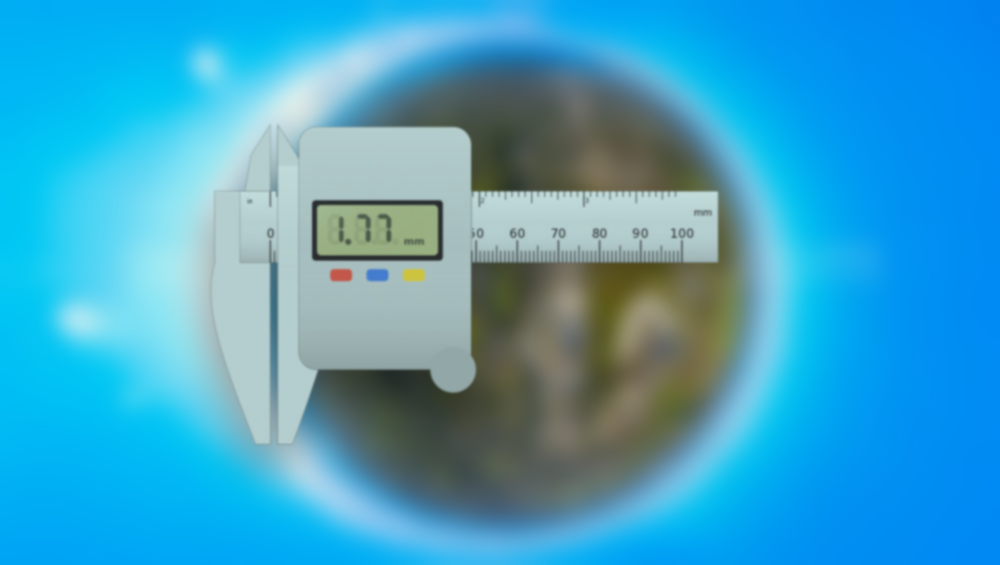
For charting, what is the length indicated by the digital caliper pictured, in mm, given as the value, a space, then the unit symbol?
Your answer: 1.77 mm
